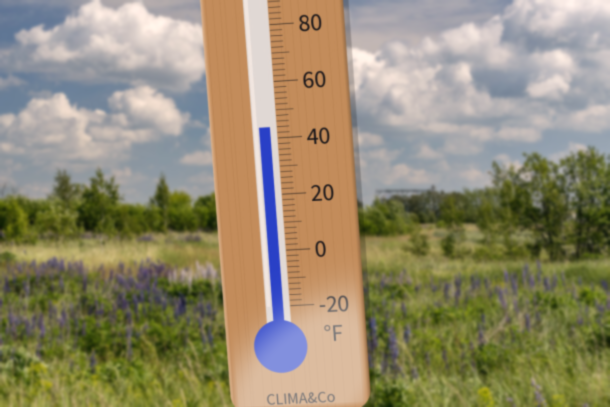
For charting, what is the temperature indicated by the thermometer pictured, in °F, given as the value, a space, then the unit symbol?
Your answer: 44 °F
